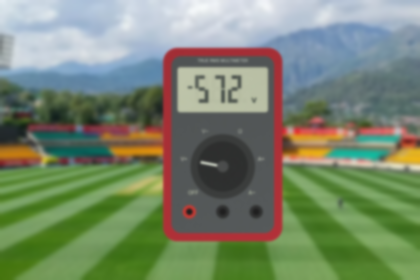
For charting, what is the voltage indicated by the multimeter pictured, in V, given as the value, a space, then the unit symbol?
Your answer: -572 V
